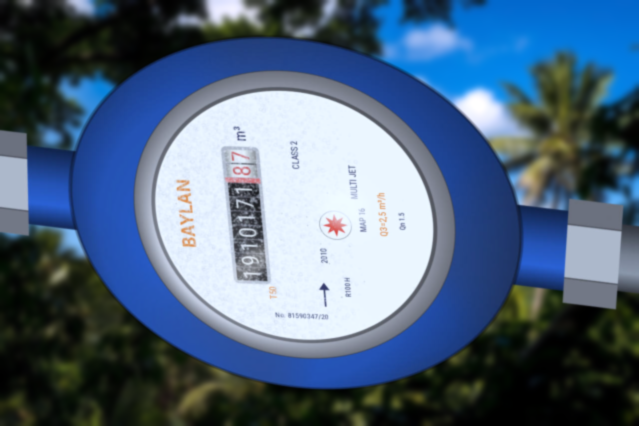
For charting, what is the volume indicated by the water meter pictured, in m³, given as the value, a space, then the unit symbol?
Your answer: 1910171.87 m³
